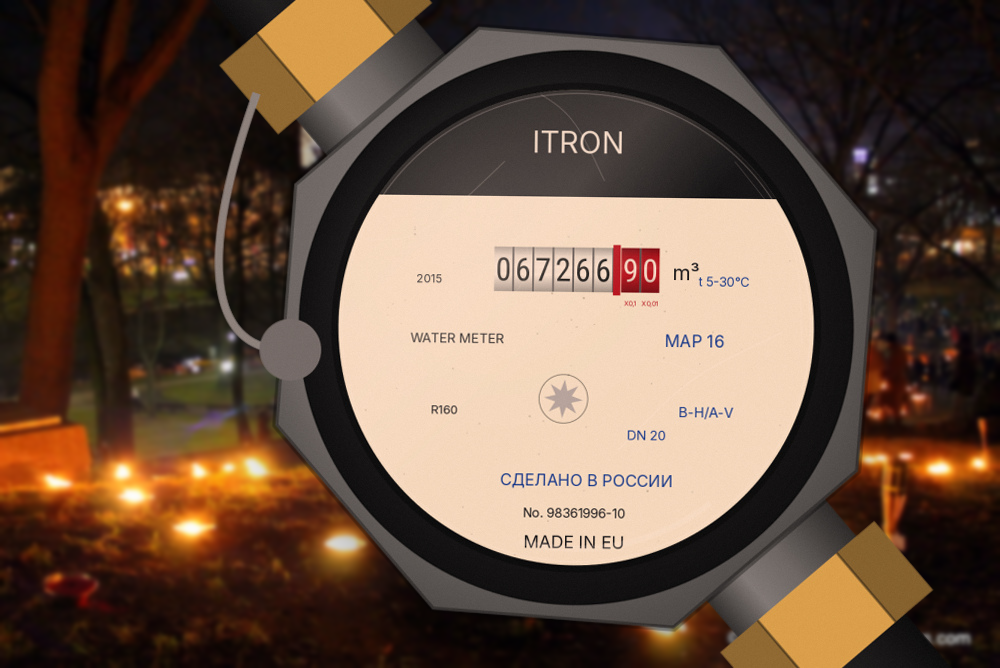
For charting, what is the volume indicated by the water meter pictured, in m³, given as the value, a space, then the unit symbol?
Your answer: 67266.90 m³
